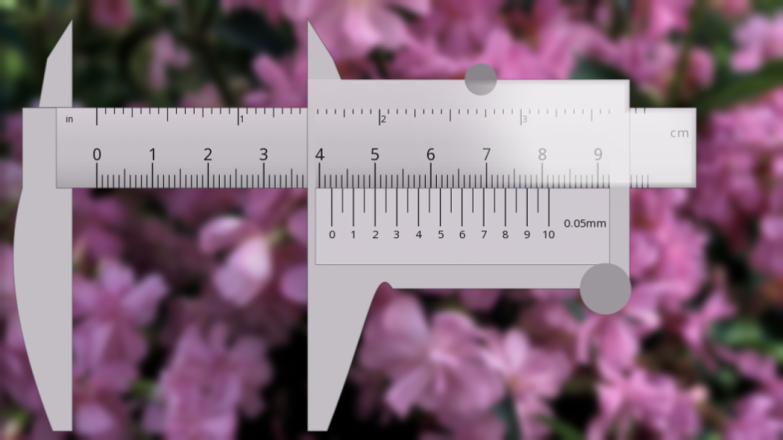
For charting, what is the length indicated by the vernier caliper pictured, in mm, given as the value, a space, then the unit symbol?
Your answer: 42.2 mm
